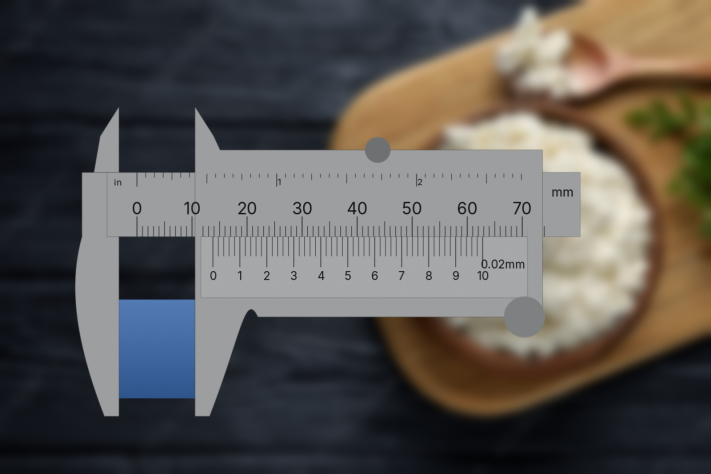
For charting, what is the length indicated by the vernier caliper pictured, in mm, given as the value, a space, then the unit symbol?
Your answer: 13.8 mm
